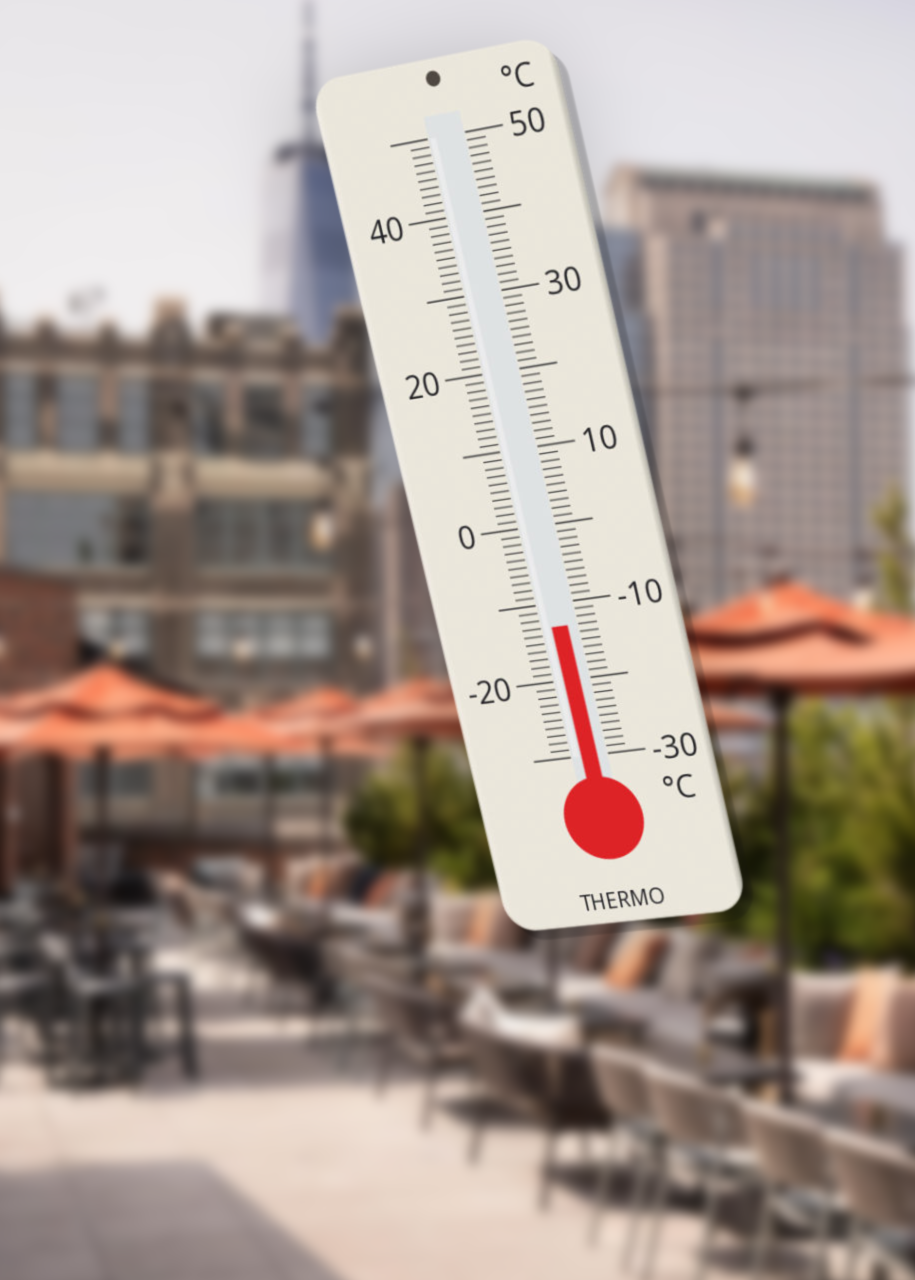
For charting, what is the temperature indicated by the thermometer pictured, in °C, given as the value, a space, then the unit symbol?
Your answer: -13 °C
